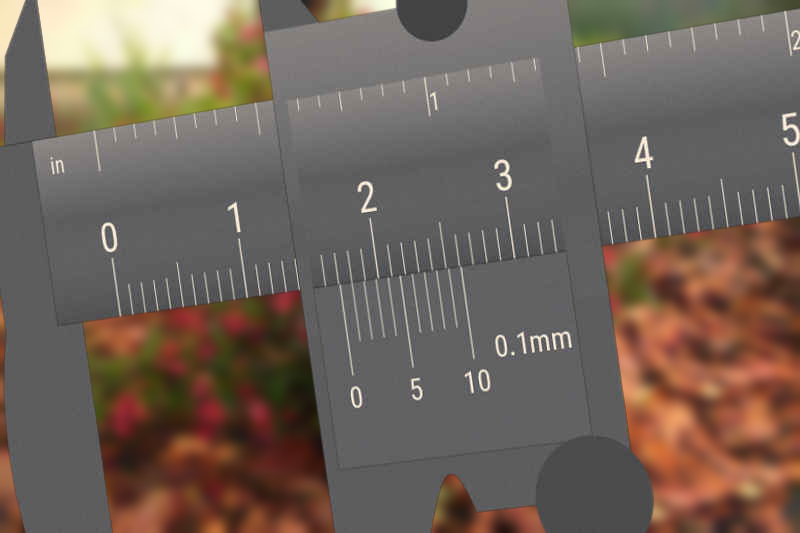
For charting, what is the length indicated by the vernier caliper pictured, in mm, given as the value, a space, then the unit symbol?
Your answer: 17.1 mm
